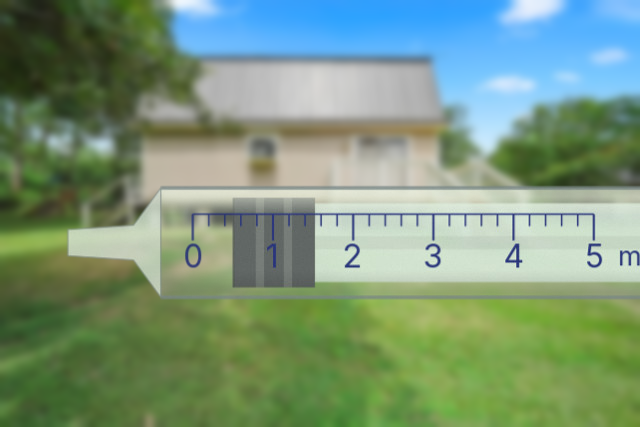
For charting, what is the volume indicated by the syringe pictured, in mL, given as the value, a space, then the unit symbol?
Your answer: 0.5 mL
